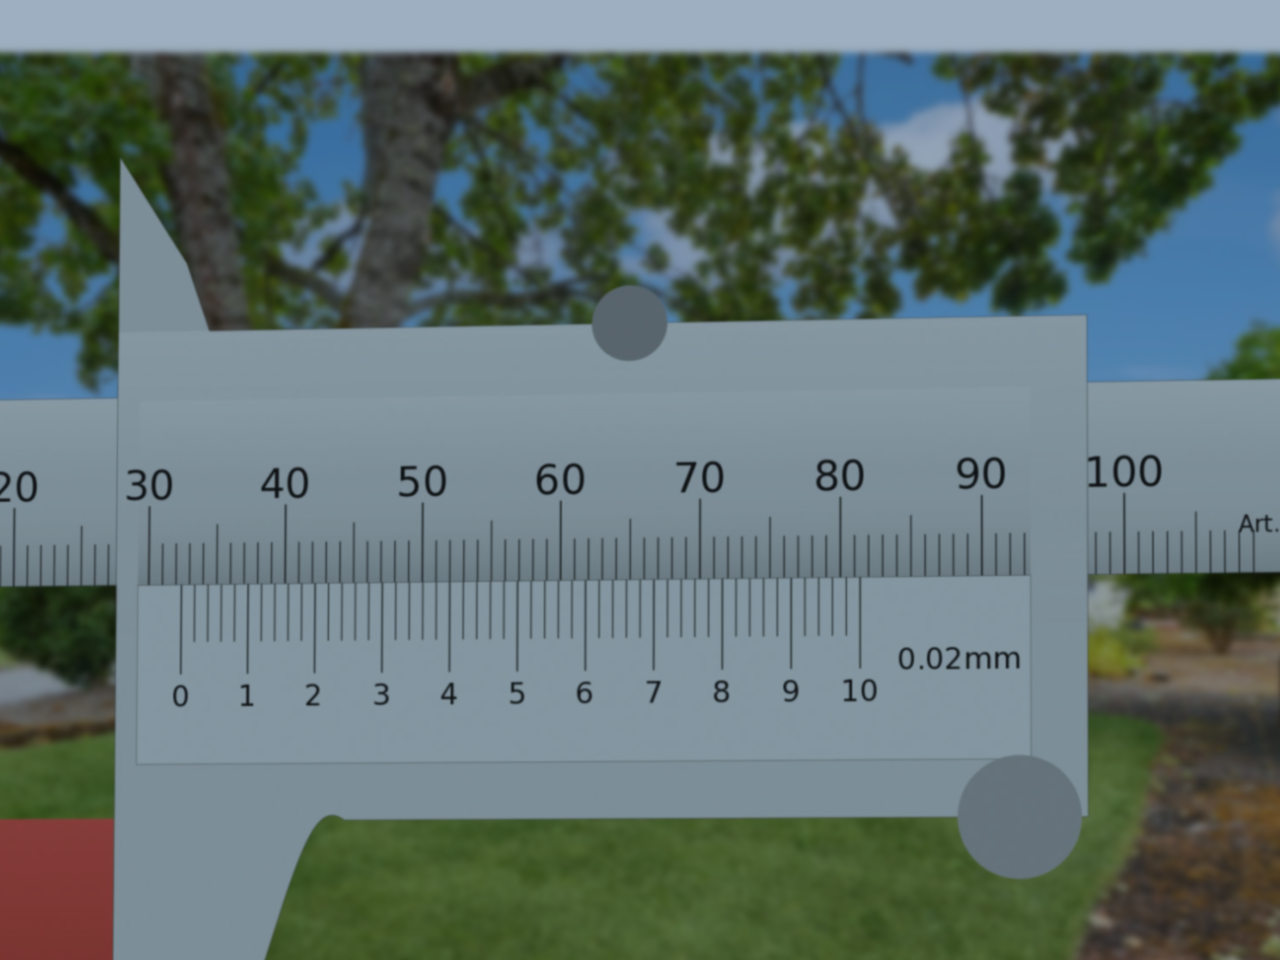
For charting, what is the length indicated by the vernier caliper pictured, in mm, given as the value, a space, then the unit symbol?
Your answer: 32.4 mm
